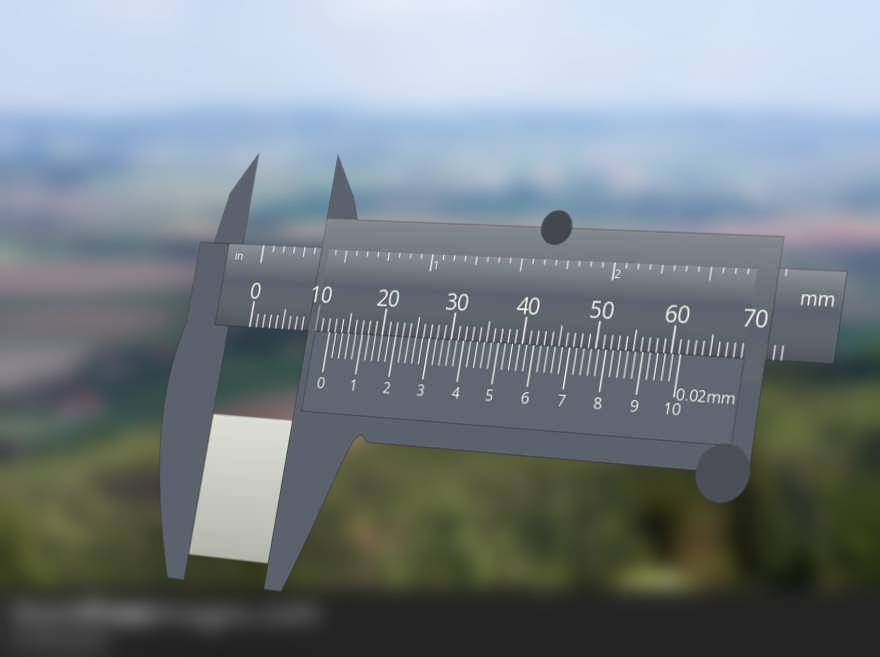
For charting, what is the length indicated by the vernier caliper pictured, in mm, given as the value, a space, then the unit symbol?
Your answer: 12.2 mm
